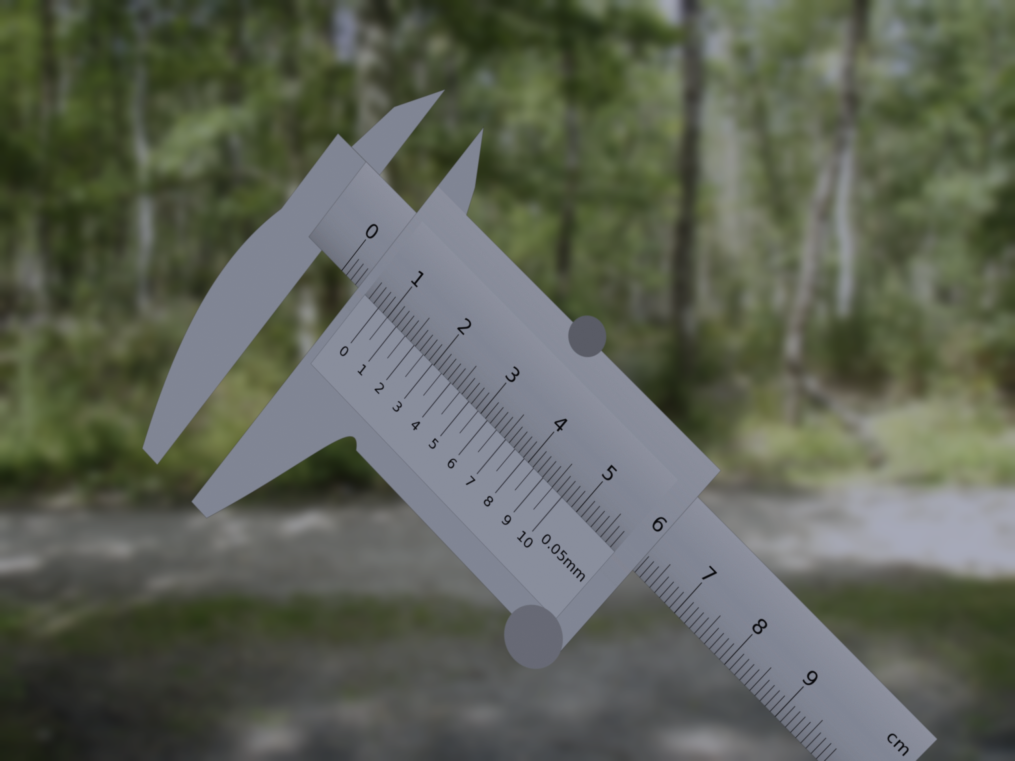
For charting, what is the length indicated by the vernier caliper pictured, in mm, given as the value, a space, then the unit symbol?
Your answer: 8.0 mm
